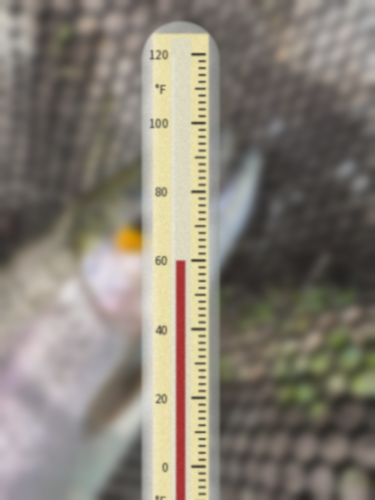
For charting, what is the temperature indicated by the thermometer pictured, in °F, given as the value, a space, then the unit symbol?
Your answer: 60 °F
